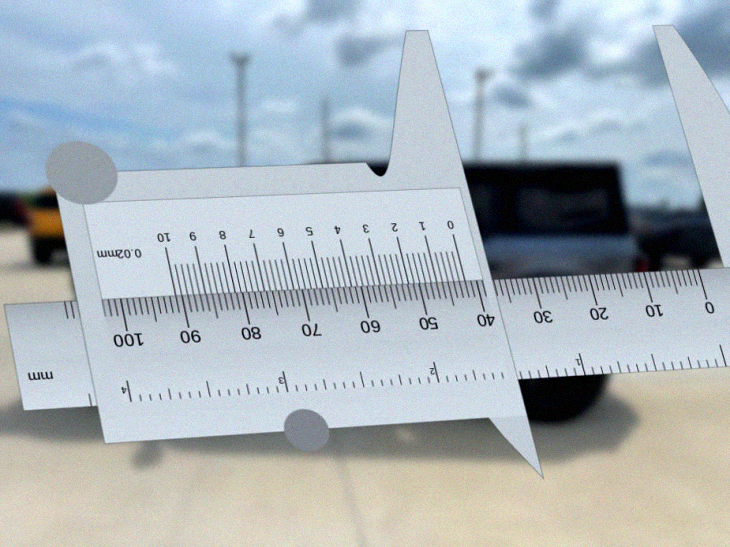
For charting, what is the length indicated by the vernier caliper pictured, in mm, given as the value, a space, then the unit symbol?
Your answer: 42.0 mm
